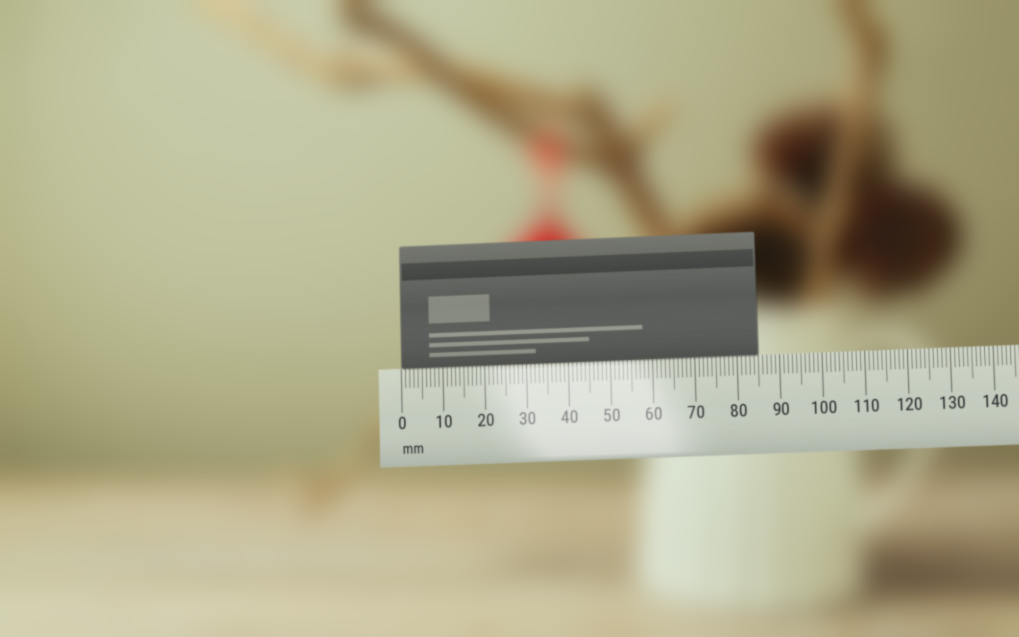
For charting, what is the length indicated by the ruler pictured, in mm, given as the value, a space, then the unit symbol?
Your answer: 85 mm
